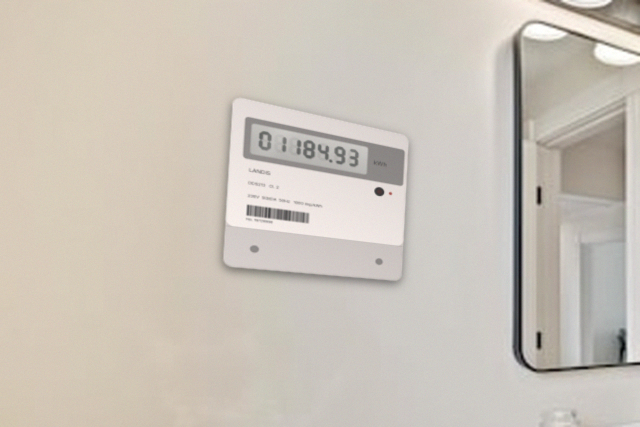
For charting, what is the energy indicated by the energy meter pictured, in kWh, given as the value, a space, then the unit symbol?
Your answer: 1184.93 kWh
